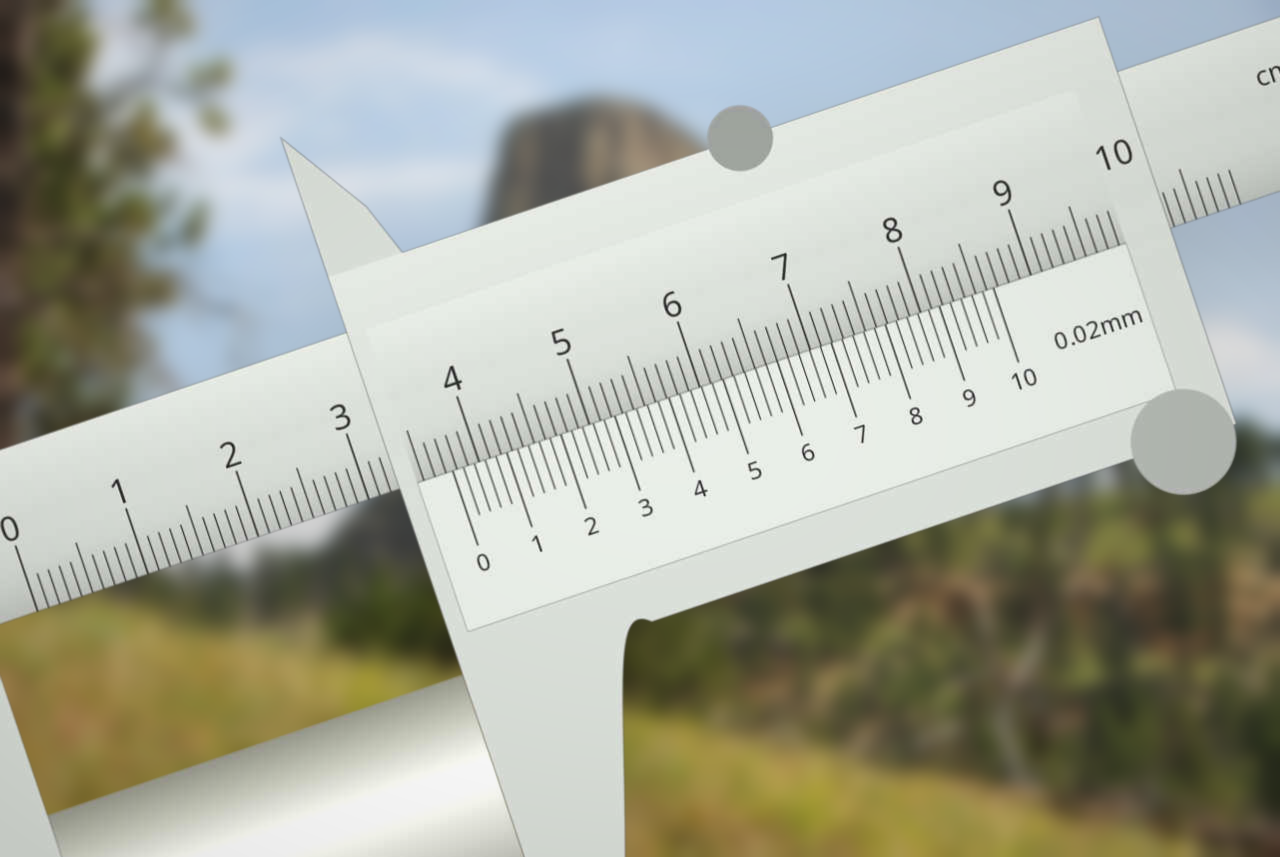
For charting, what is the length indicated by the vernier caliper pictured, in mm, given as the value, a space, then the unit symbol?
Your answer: 37.6 mm
